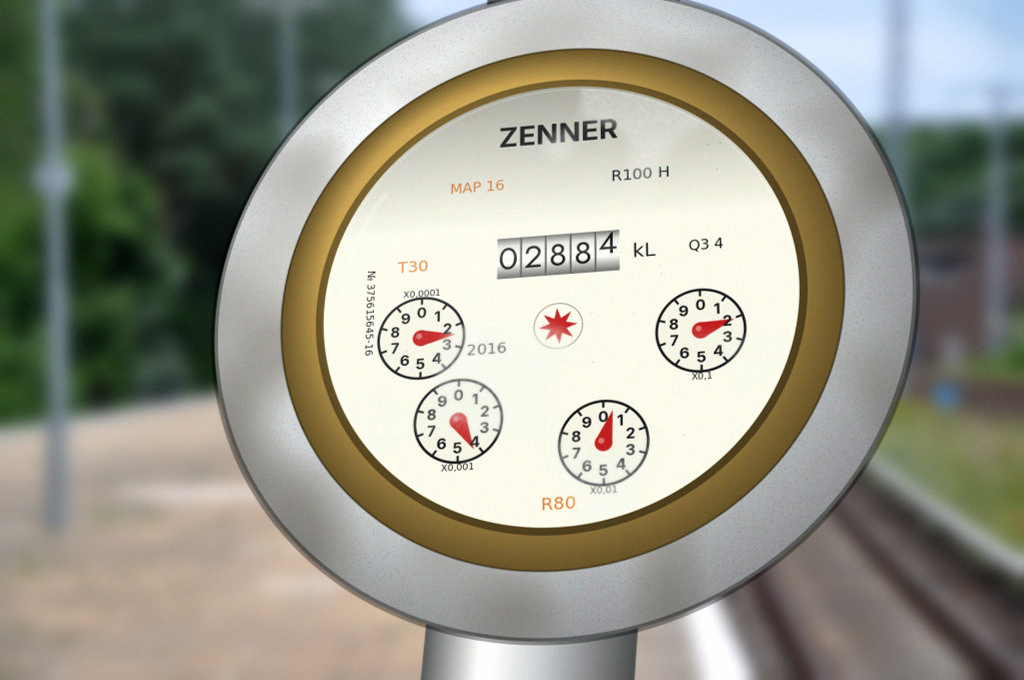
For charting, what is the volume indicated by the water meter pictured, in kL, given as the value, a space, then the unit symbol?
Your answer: 2884.2042 kL
